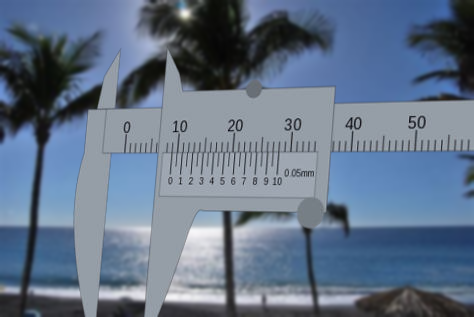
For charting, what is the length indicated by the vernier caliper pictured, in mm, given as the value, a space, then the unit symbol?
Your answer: 9.0 mm
